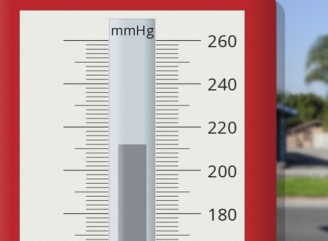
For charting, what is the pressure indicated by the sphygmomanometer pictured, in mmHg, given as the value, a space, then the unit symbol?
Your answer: 212 mmHg
